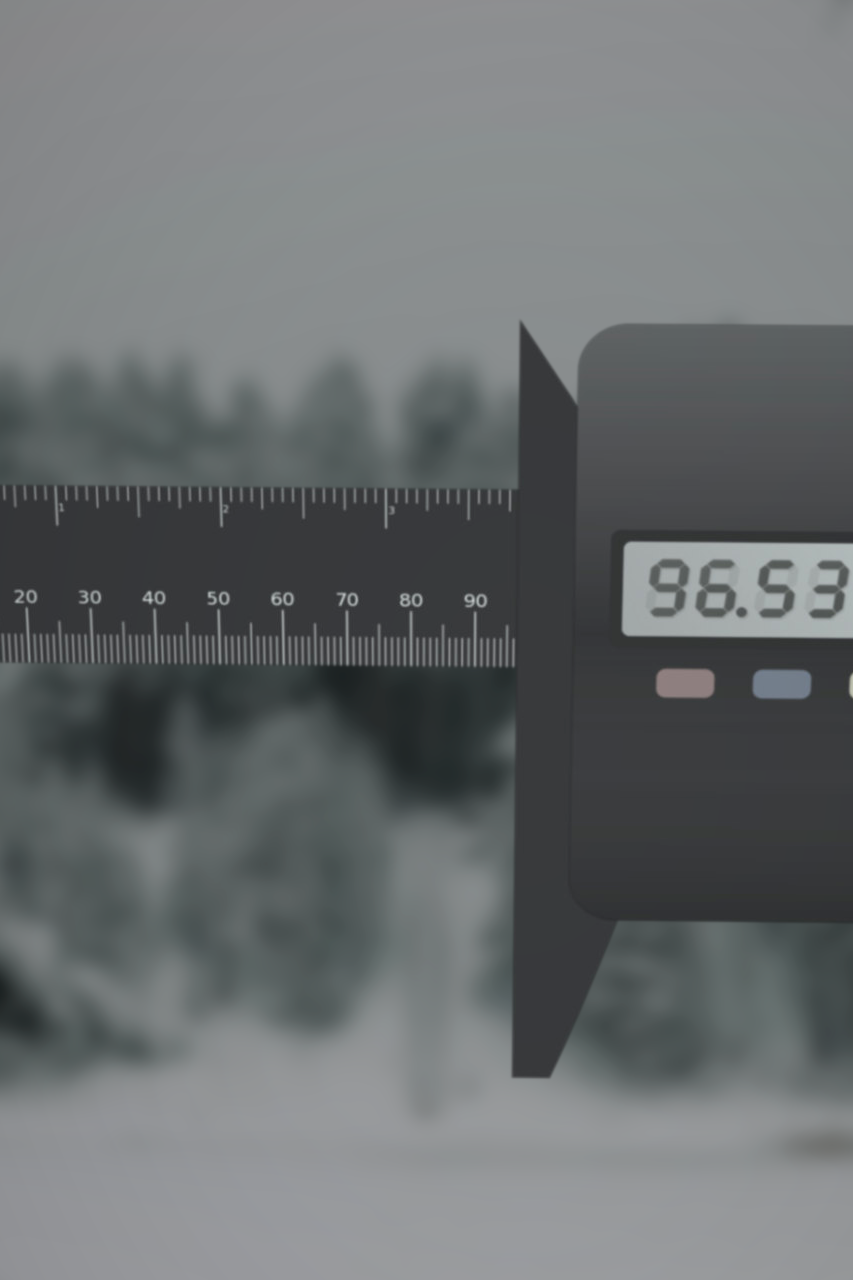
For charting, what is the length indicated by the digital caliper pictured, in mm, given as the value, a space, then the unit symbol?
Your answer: 96.53 mm
